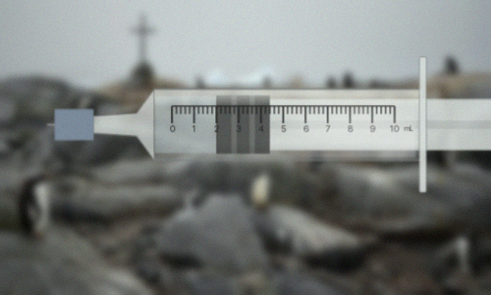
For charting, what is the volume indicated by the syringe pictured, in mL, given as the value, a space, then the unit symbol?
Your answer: 2 mL
